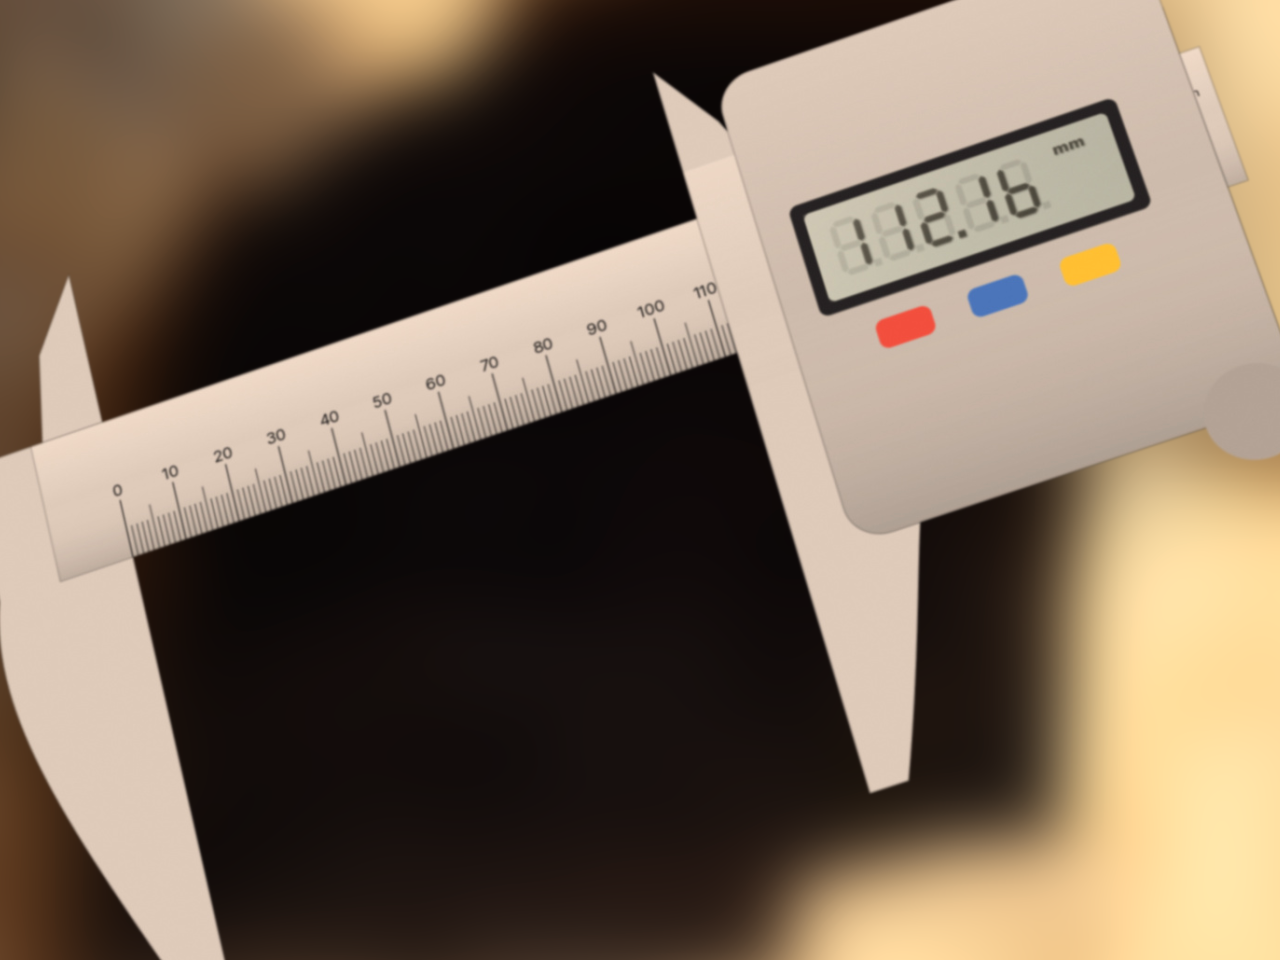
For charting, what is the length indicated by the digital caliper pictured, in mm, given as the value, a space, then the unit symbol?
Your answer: 112.16 mm
